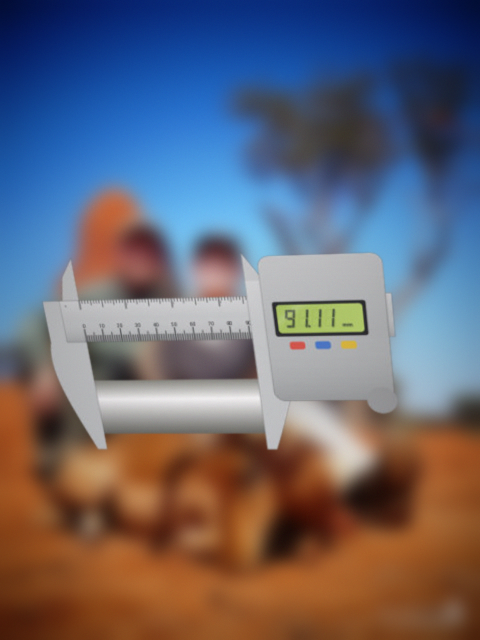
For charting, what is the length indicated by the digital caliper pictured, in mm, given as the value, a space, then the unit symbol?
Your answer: 91.11 mm
